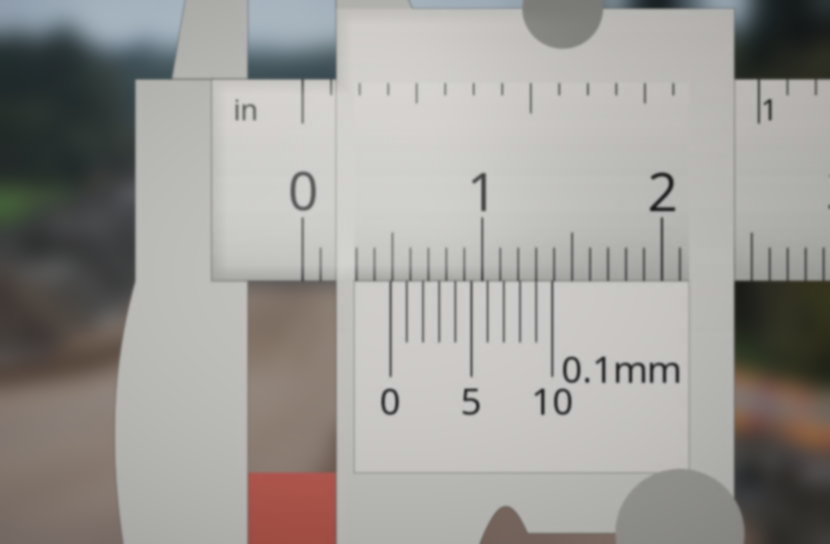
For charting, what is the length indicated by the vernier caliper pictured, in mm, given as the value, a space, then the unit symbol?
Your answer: 4.9 mm
